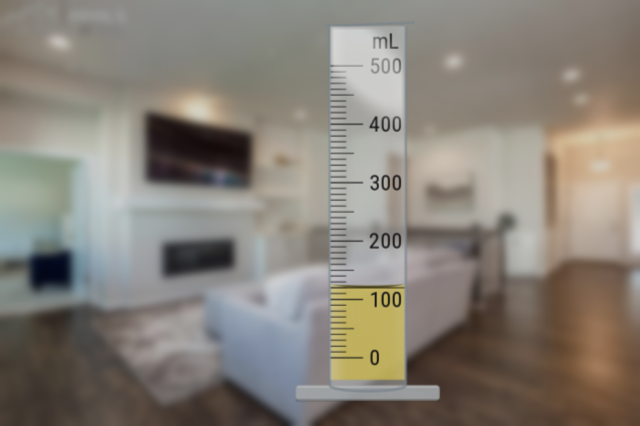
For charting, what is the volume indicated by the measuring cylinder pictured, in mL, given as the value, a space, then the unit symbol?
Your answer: 120 mL
